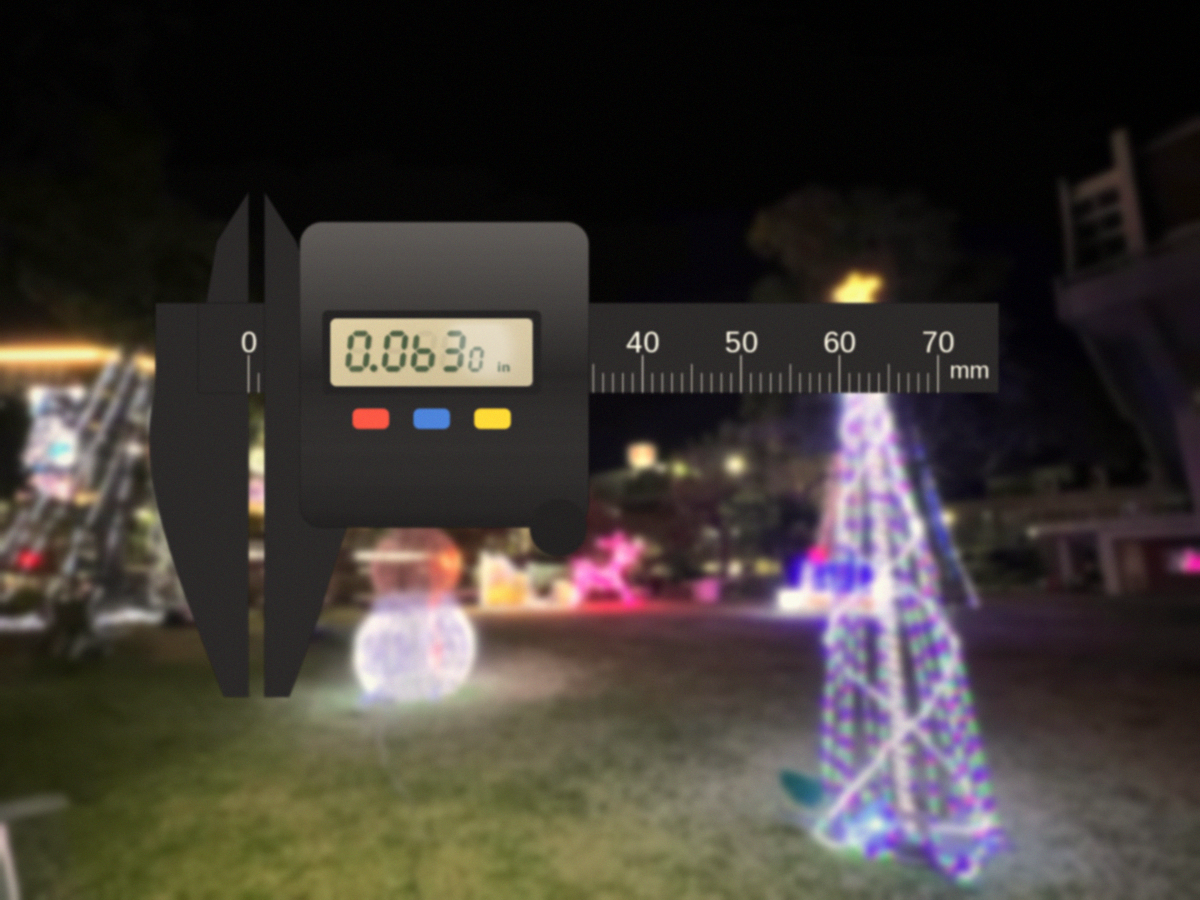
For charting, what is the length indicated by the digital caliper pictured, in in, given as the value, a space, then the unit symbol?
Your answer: 0.0630 in
